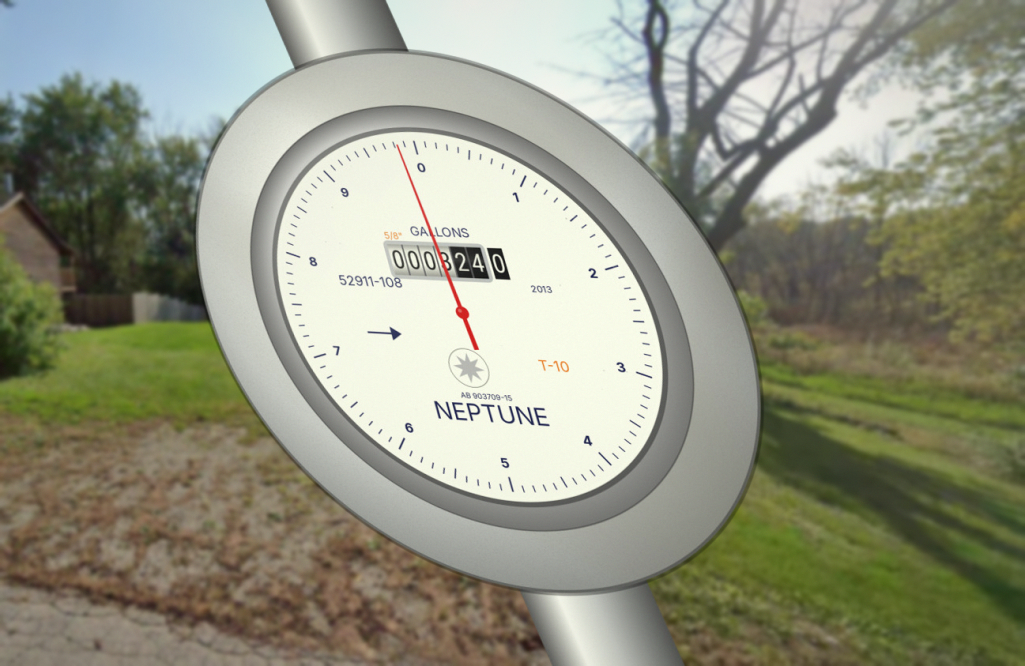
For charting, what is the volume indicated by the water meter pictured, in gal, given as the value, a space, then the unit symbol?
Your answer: 3239.8 gal
